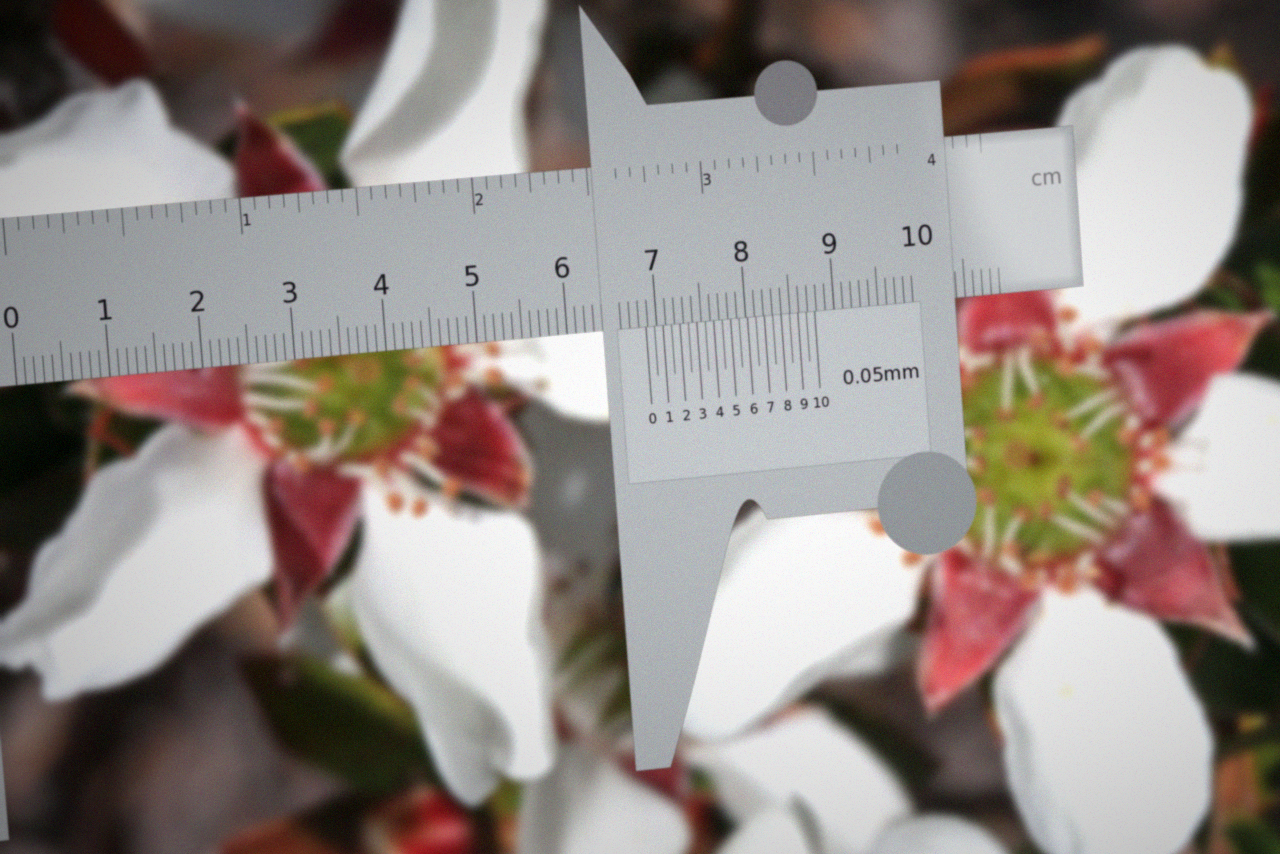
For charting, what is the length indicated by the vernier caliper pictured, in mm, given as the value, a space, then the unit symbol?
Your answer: 68.8 mm
